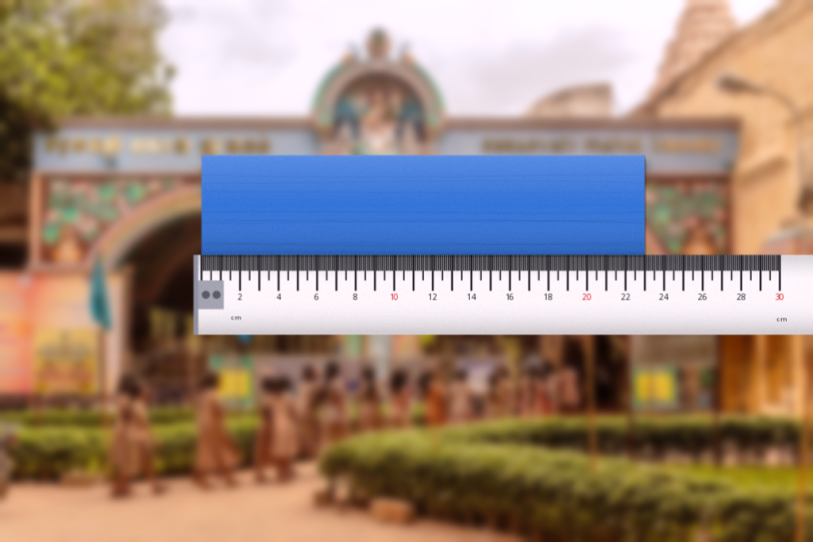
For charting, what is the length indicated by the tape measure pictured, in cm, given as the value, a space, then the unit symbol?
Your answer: 23 cm
